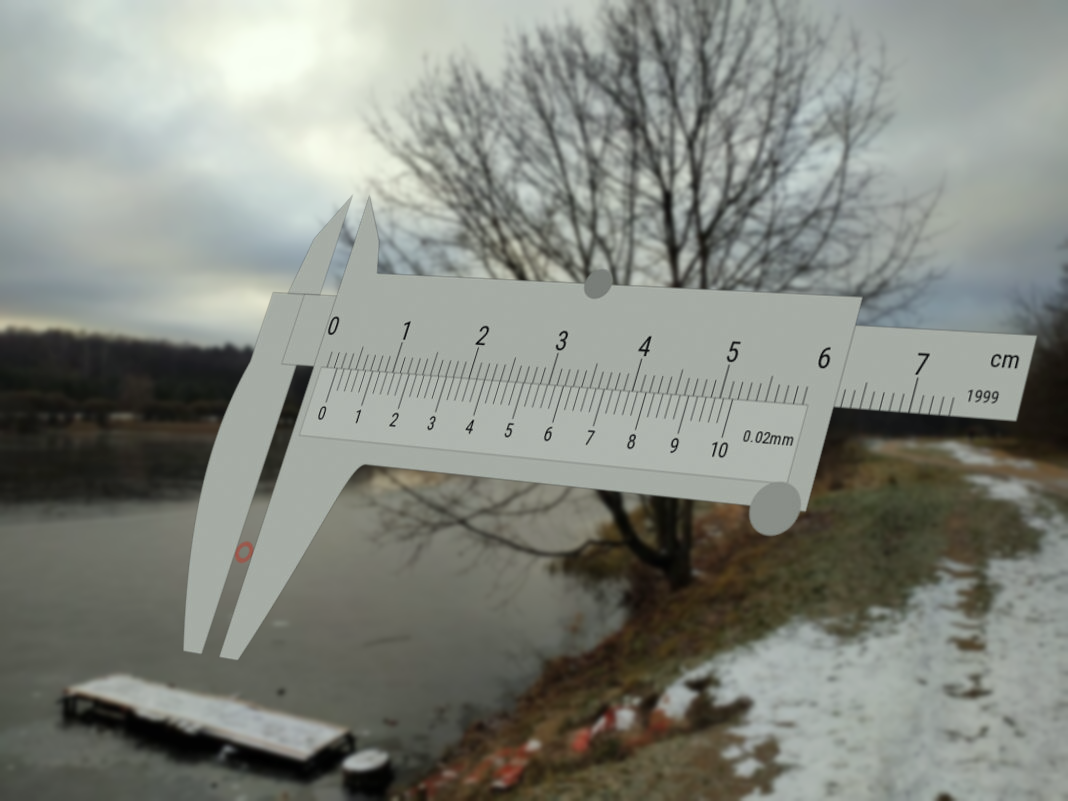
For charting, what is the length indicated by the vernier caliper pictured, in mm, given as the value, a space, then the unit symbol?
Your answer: 2.4 mm
